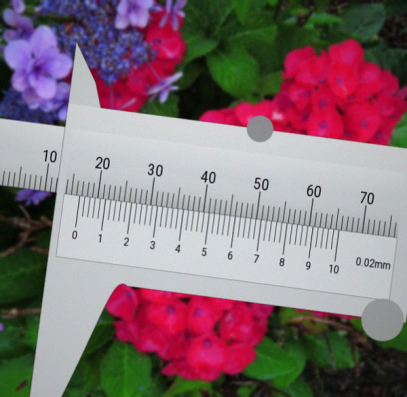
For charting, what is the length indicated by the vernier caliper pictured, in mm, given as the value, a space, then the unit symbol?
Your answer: 16.6 mm
